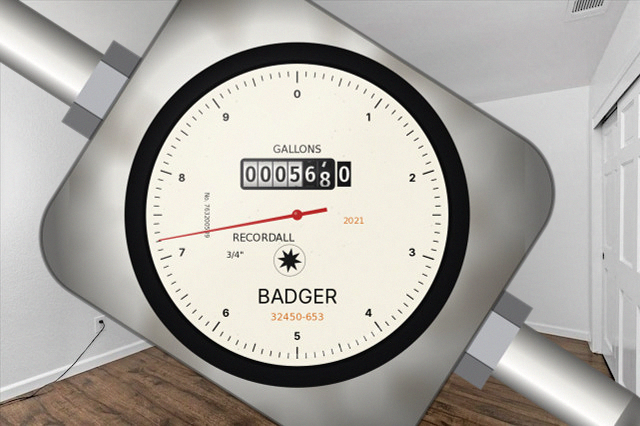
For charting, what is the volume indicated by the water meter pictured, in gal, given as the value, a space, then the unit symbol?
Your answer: 5677.2 gal
